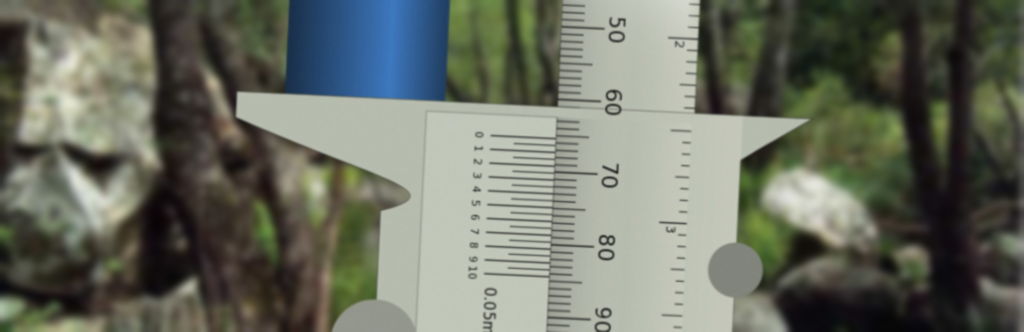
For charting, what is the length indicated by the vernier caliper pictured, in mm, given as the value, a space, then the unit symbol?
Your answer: 65.4 mm
